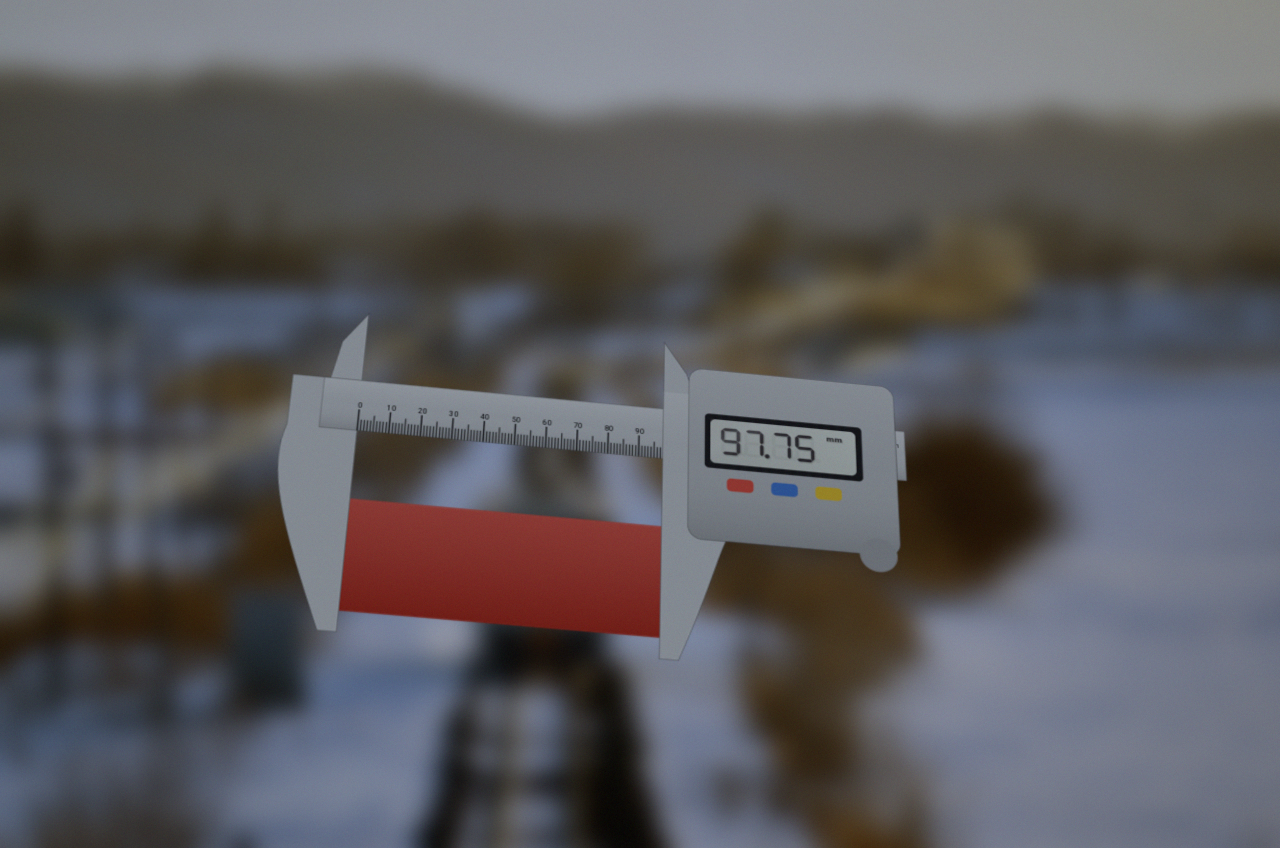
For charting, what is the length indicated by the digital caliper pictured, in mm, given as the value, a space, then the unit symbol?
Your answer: 97.75 mm
